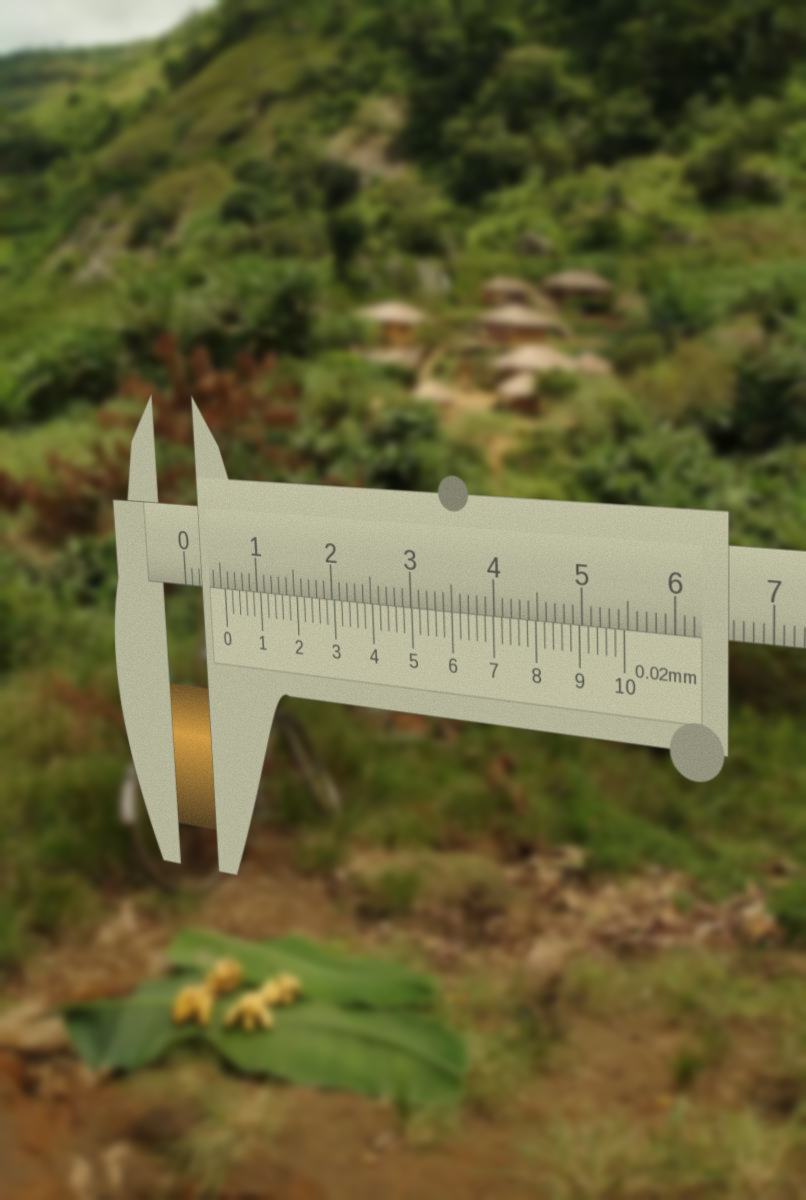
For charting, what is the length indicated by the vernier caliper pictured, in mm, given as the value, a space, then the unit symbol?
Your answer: 5.6 mm
